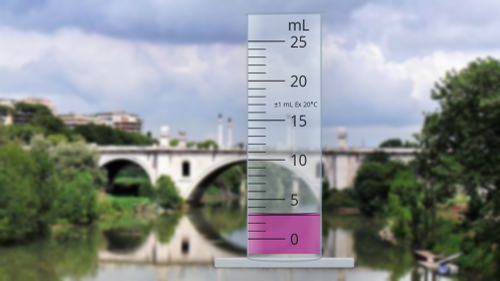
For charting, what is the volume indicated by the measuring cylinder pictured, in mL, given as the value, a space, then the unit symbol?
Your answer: 3 mL
